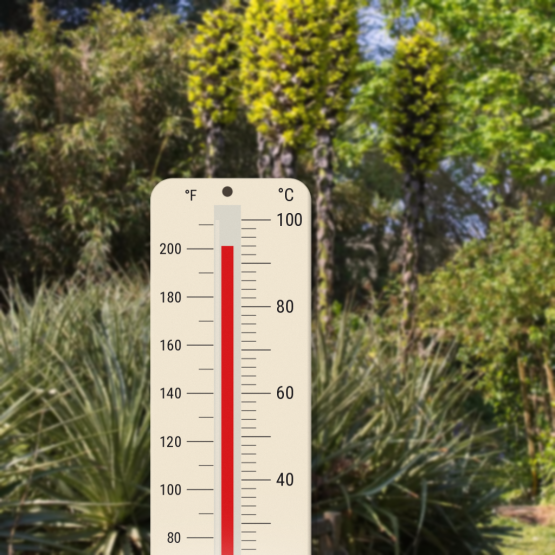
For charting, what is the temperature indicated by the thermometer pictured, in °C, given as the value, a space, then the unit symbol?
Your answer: 94 °C
